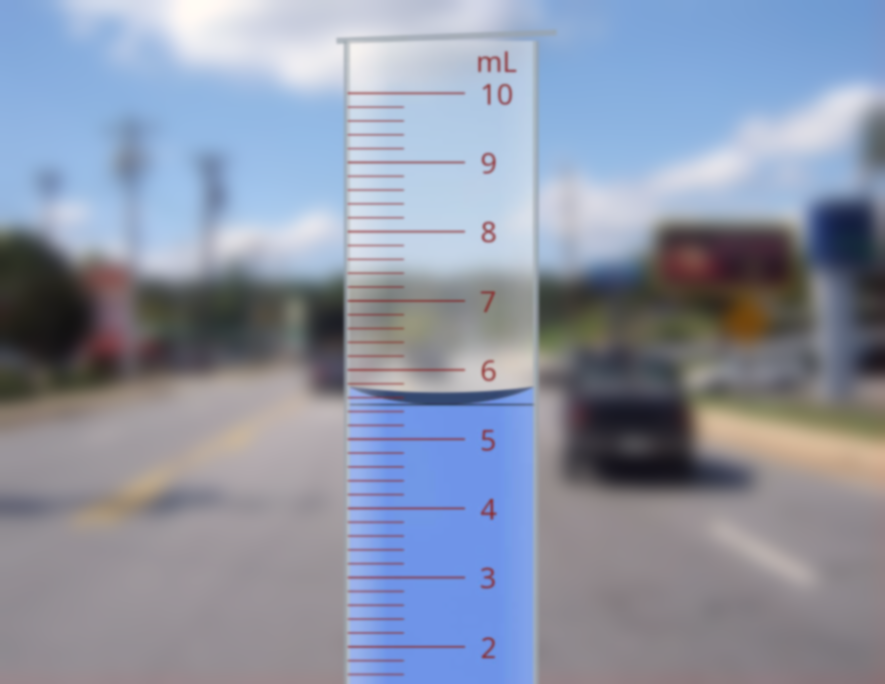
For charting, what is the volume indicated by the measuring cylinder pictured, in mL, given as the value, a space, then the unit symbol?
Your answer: 5.5 mL
